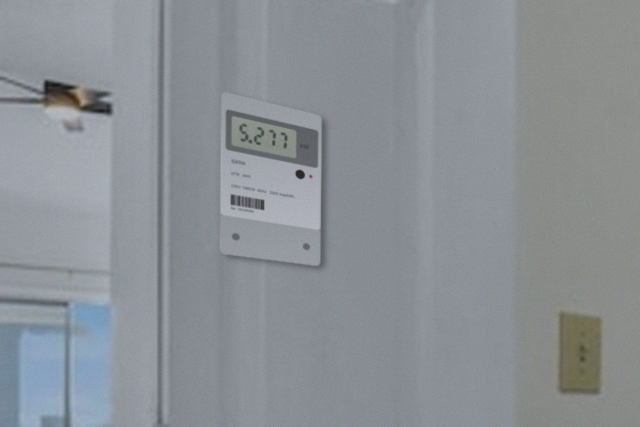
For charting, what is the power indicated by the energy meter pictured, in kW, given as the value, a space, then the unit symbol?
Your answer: 5.277 kW
